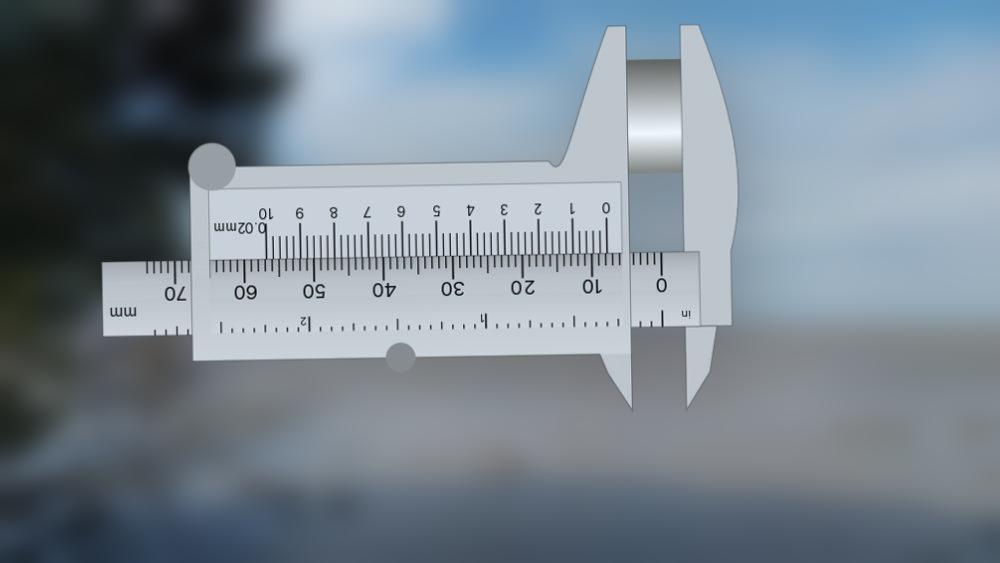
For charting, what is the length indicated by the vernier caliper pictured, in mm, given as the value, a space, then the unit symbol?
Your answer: 7.8 mm
